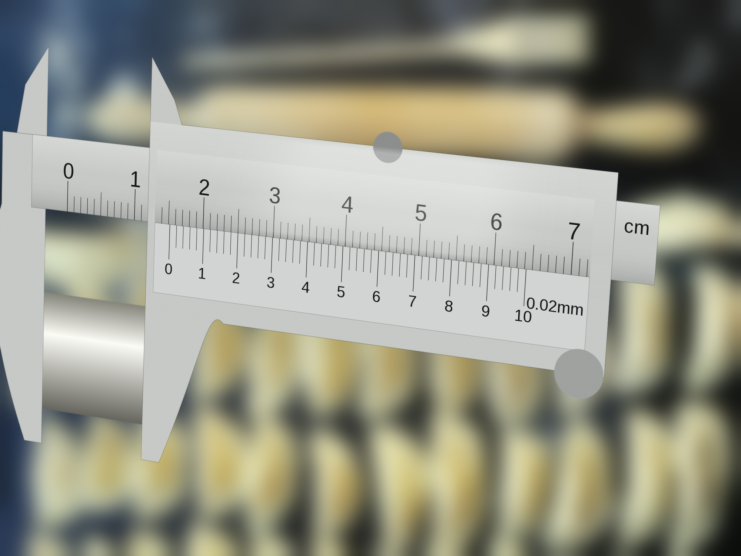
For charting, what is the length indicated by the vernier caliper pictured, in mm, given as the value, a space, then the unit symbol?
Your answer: 15.2 mm
